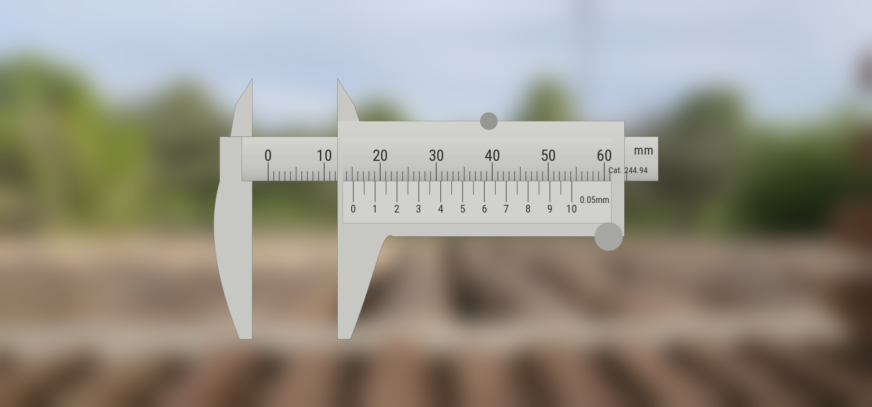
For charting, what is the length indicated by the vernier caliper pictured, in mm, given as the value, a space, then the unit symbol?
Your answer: 15.2 mm
